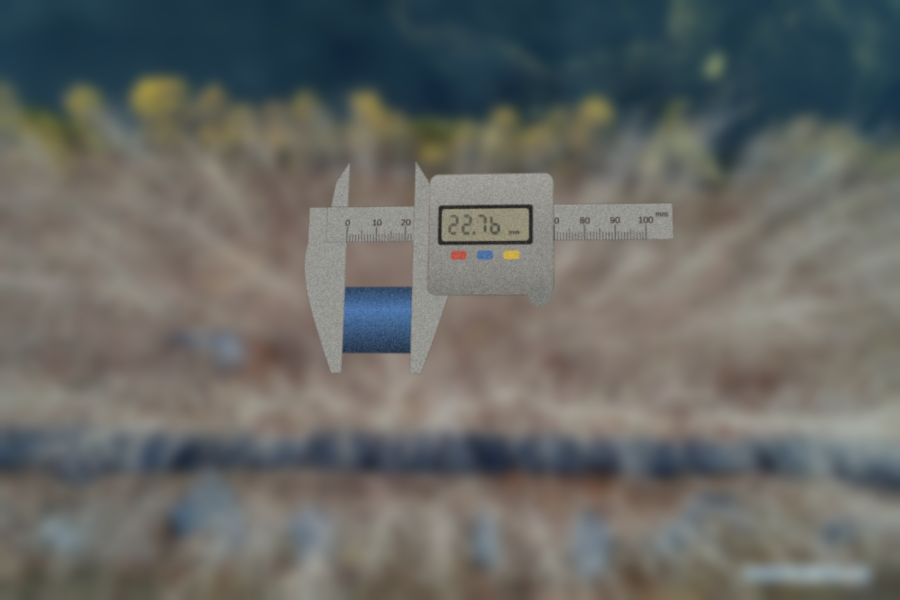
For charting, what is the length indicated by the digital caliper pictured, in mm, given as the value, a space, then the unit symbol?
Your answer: 22.76 mm
